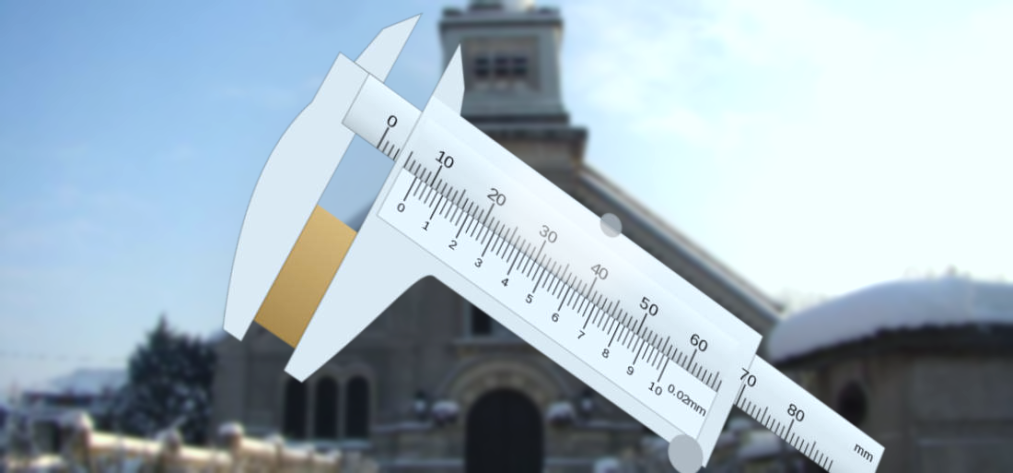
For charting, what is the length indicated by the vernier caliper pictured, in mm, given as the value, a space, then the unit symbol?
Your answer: 7.4 mm
